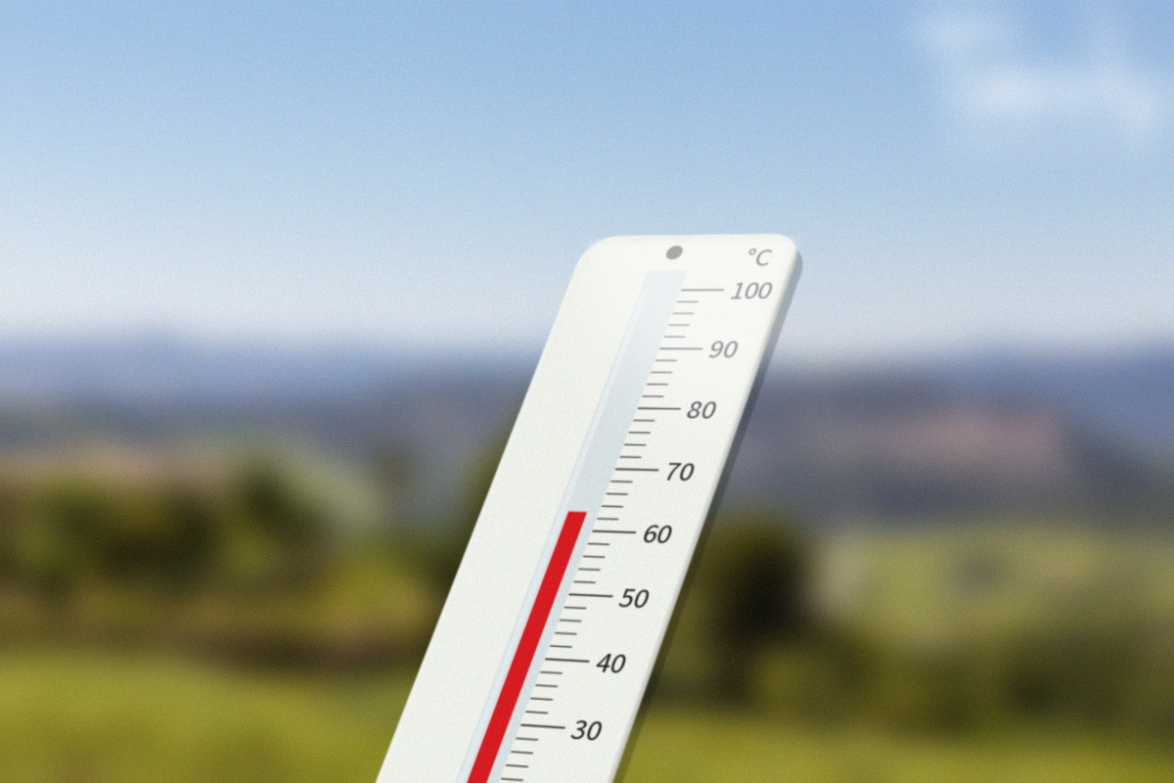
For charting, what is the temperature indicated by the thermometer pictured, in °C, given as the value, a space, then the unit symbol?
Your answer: 63 °C
